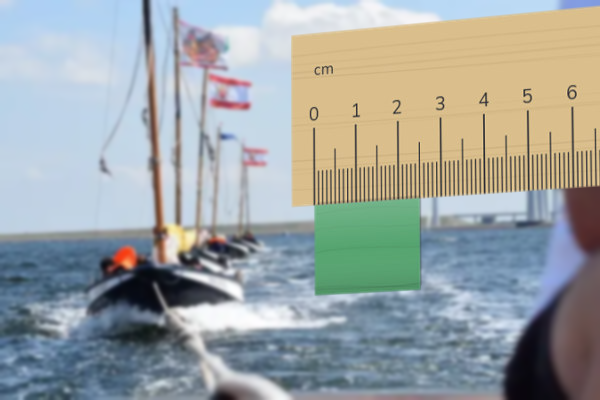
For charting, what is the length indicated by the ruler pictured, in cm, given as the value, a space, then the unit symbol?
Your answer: 2.5 cm
